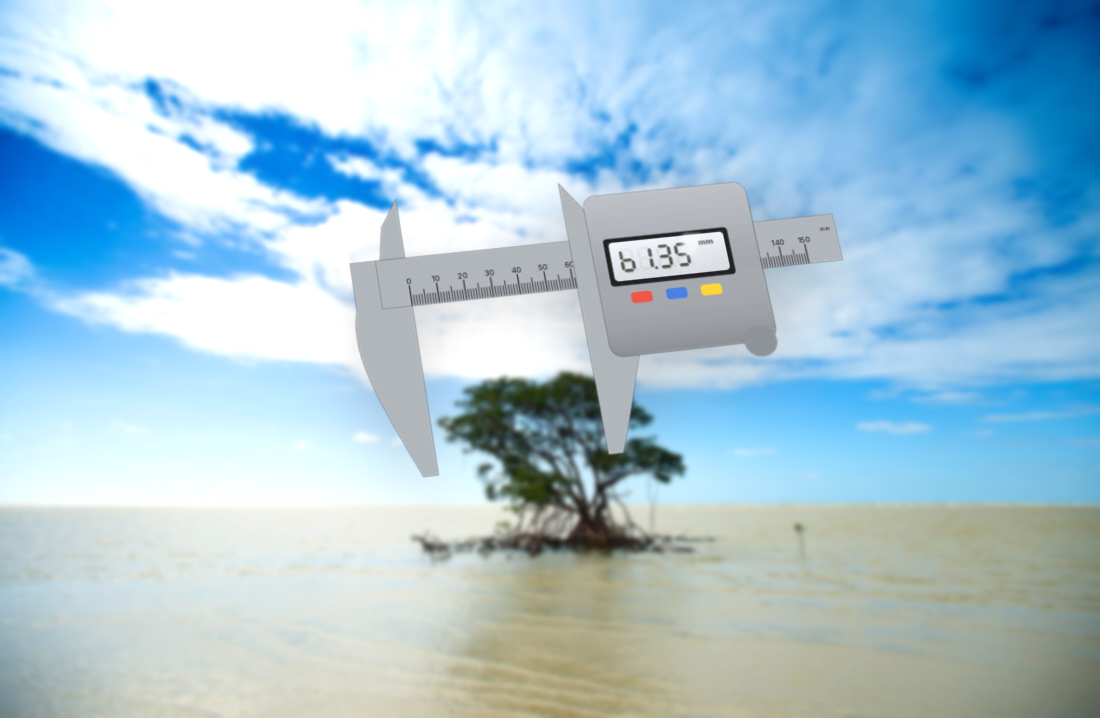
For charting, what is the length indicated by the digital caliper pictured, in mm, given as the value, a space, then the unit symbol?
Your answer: 61.35 mm
